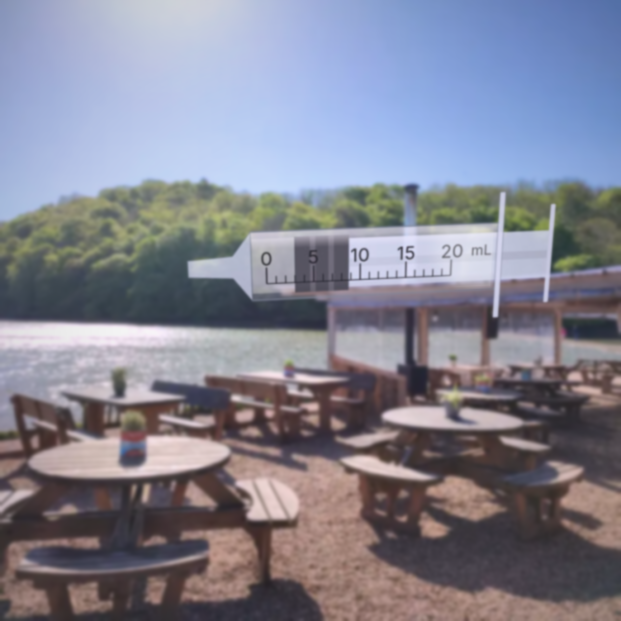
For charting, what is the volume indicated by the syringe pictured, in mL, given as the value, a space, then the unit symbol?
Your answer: 3 mL
